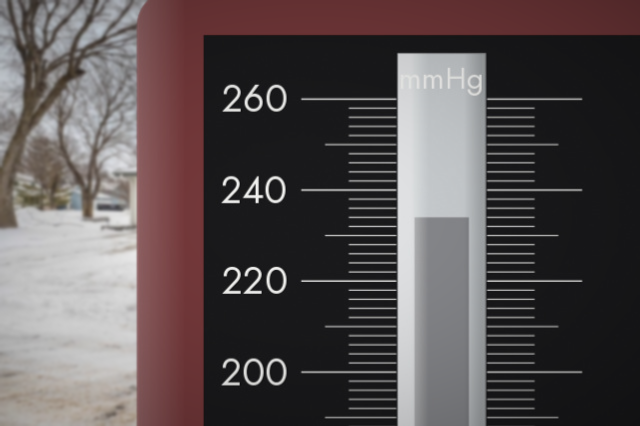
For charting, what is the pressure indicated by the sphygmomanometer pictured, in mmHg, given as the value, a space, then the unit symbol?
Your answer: 234 mmHg
